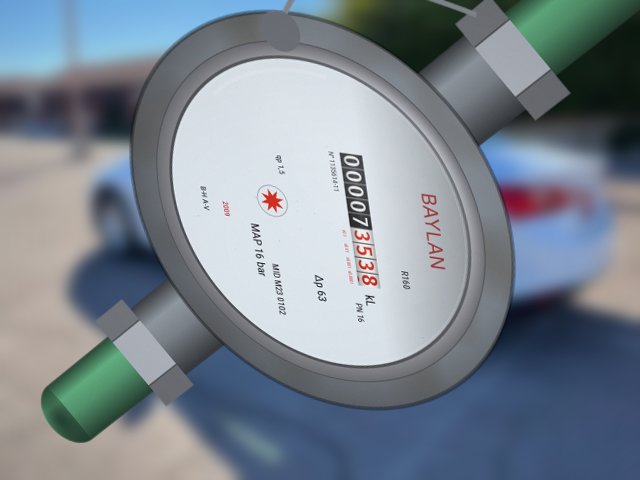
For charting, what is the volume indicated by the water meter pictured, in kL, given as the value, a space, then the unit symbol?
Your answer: 7.3538 kL
